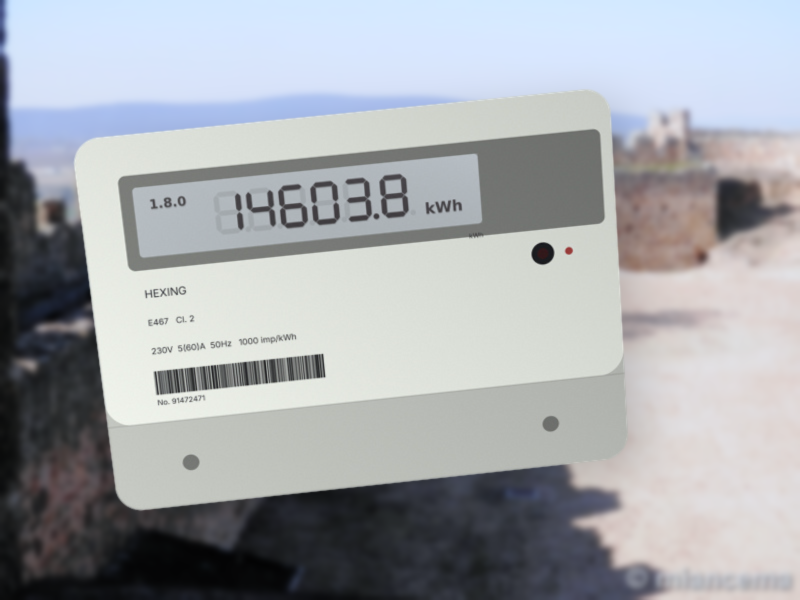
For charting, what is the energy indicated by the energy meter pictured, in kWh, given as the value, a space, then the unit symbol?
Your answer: 14603.8 kWh
